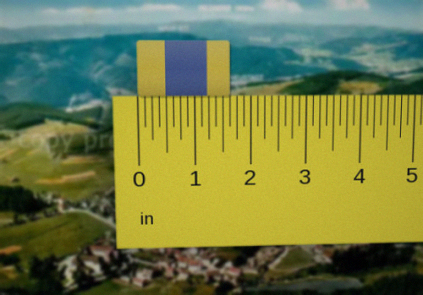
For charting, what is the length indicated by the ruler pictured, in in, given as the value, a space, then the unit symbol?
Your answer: 1.625 in
